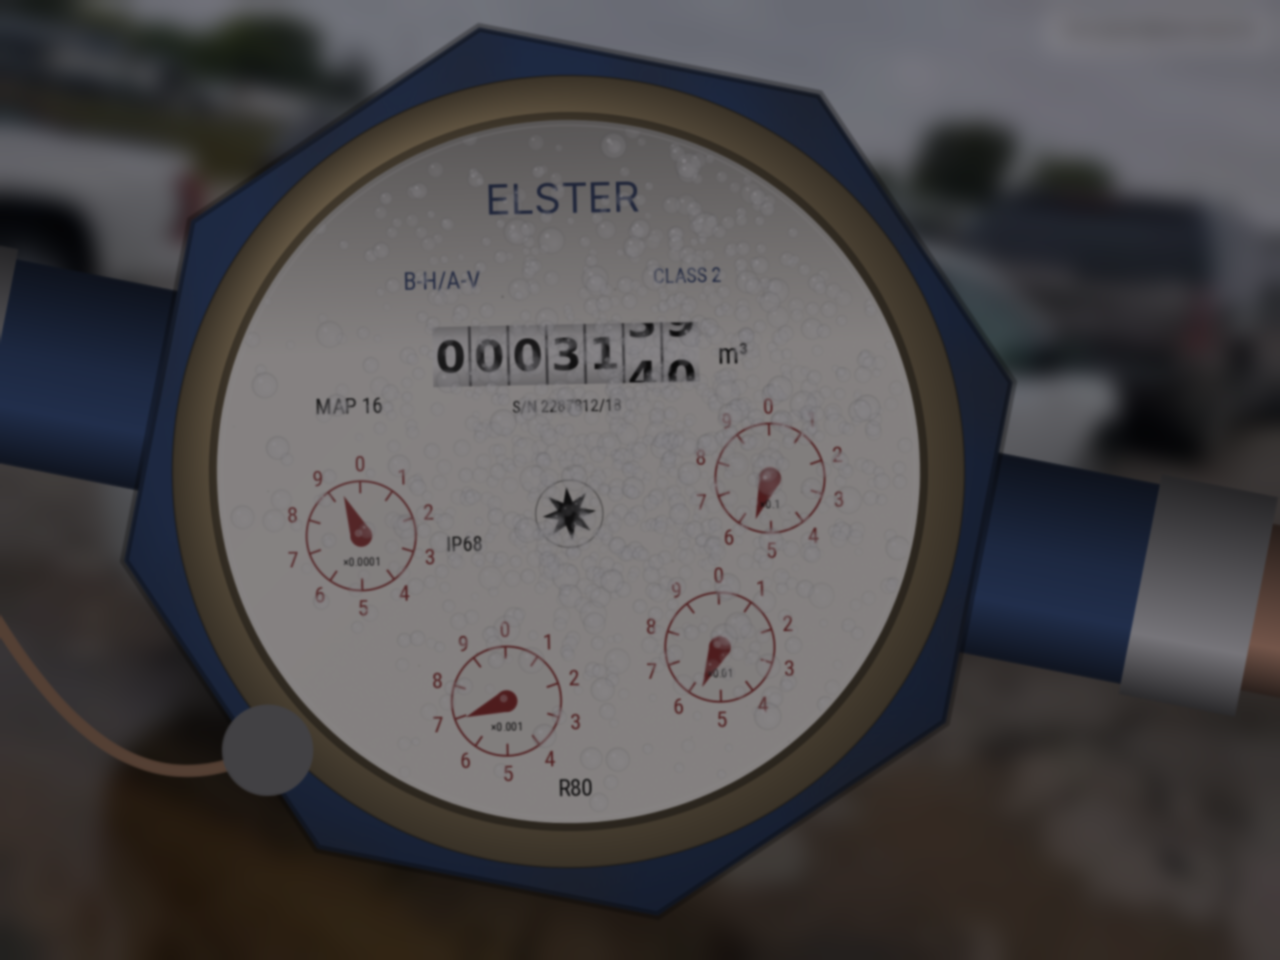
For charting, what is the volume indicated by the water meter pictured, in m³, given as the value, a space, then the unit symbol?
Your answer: 3139.5569 m³
